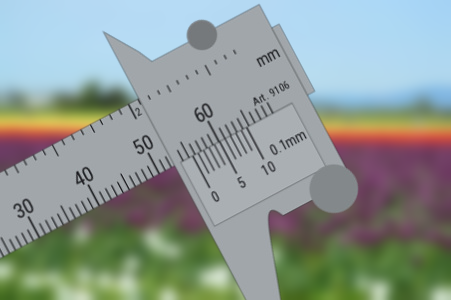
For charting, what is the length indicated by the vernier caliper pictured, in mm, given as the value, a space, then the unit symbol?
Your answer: 55.6 mm
